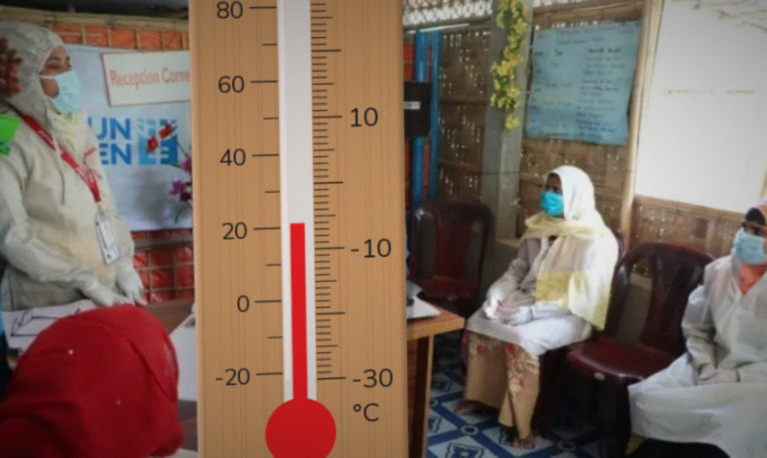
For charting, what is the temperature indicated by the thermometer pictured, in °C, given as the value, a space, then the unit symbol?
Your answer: -6 °C
